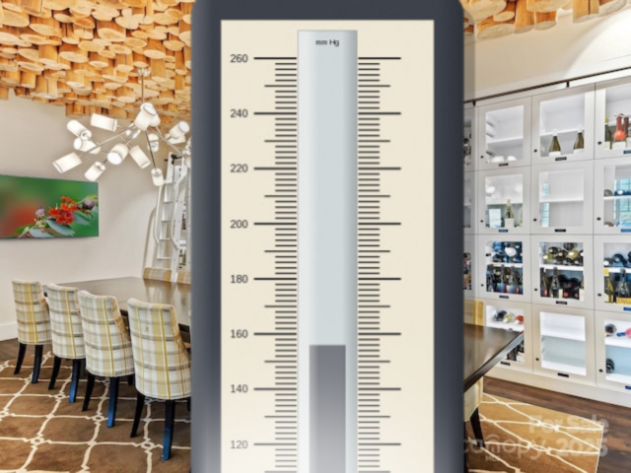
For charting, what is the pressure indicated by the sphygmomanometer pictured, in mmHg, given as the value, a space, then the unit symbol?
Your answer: 156 mmHg
